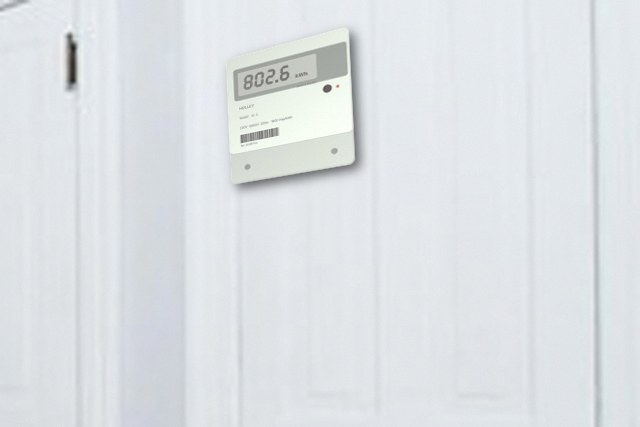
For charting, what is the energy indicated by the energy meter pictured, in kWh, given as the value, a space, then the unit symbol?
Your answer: 802.6 kWh
